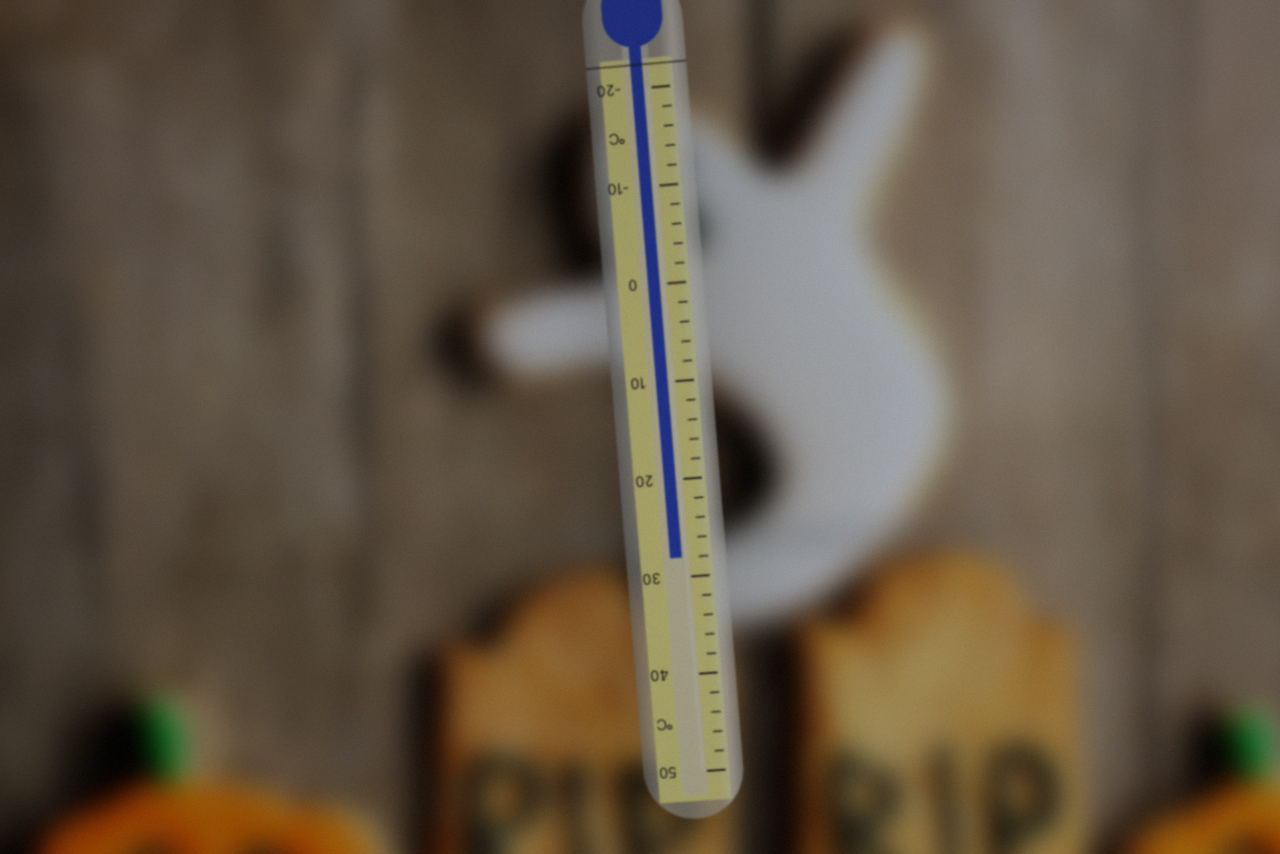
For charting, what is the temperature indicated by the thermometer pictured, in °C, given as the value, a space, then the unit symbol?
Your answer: 28 °C
